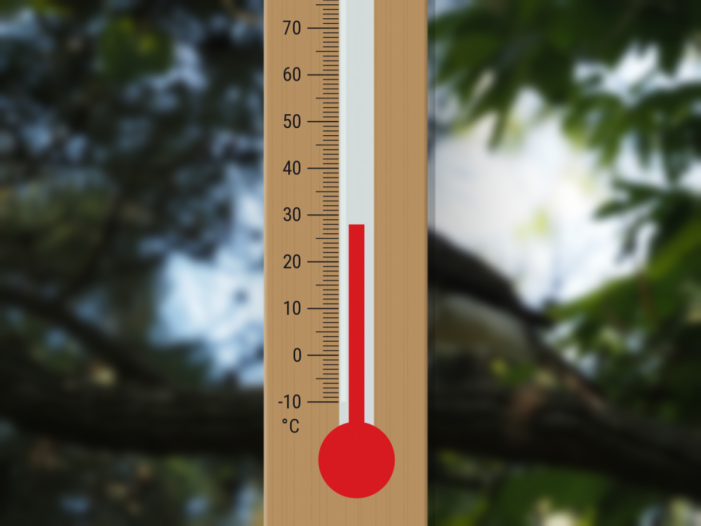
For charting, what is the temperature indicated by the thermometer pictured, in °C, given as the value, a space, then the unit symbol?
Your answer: 28 °C
